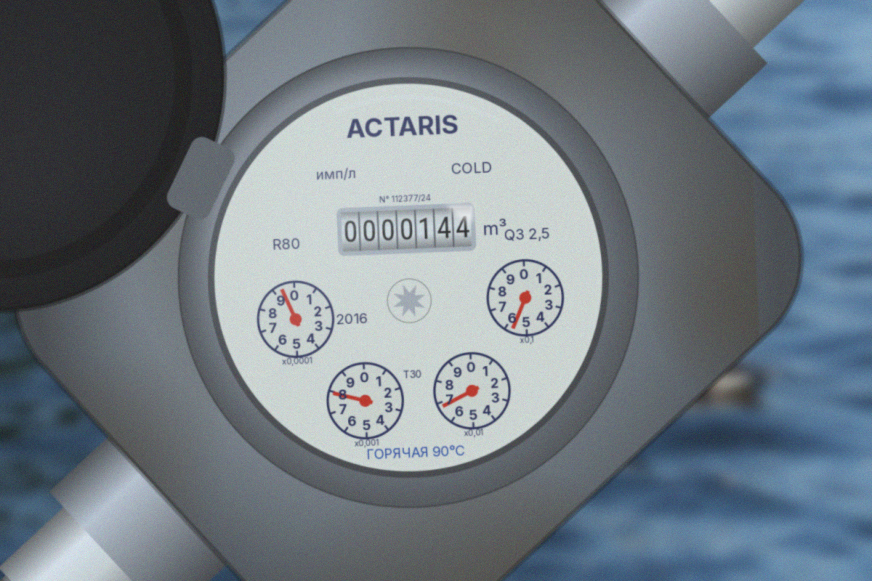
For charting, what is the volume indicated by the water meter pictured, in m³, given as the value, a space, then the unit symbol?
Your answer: 144.5679 m³
